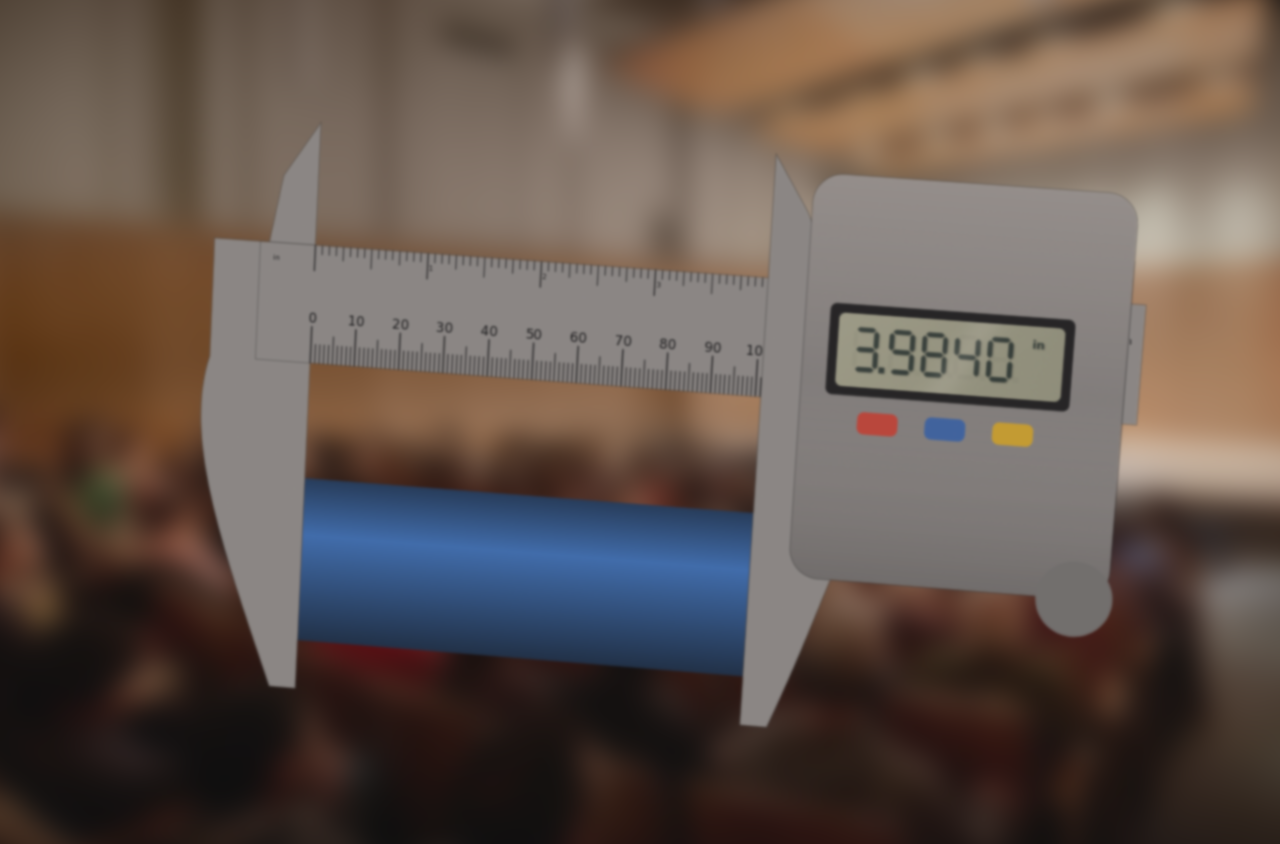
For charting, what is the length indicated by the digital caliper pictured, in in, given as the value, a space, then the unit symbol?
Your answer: 3.9840 in
